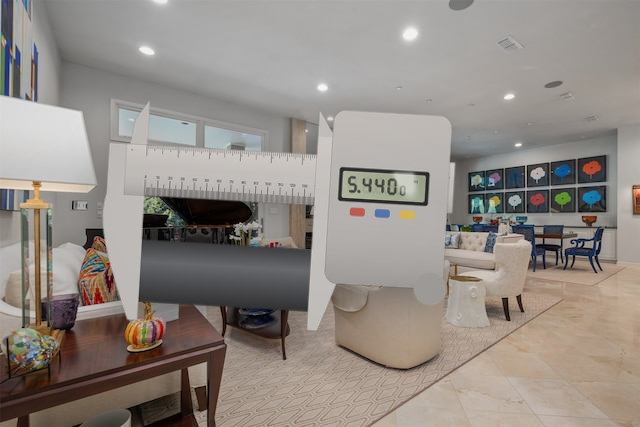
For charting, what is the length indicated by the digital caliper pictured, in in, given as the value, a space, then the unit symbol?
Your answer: 5.4400 in
